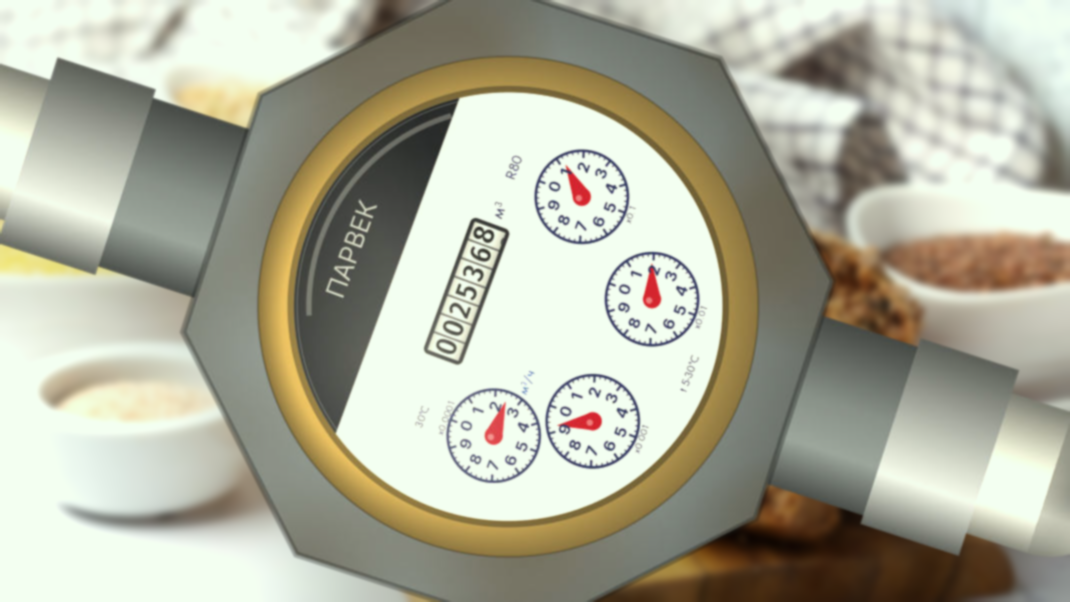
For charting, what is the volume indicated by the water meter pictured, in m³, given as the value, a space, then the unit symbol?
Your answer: 25368.1192 m³
